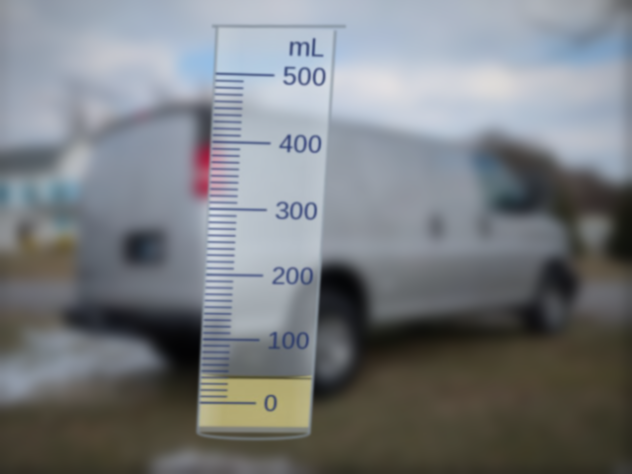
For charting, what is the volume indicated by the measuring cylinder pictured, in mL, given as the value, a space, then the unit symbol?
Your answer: 40 mL
